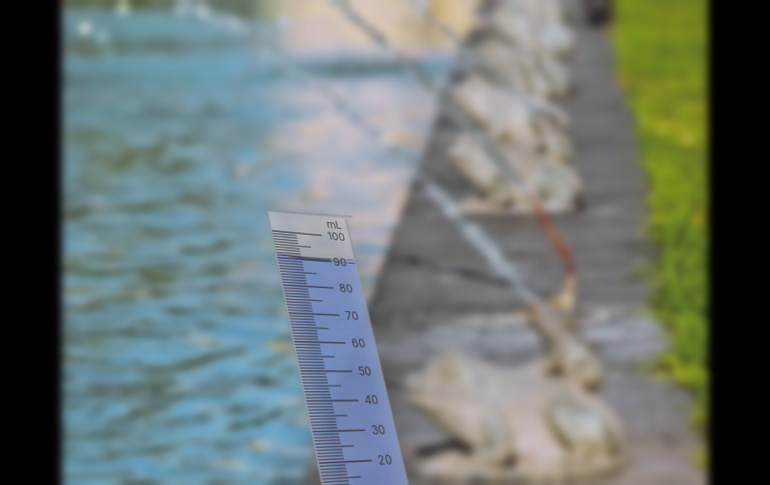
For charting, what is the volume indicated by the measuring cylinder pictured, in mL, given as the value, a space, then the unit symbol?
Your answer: 90 mL
